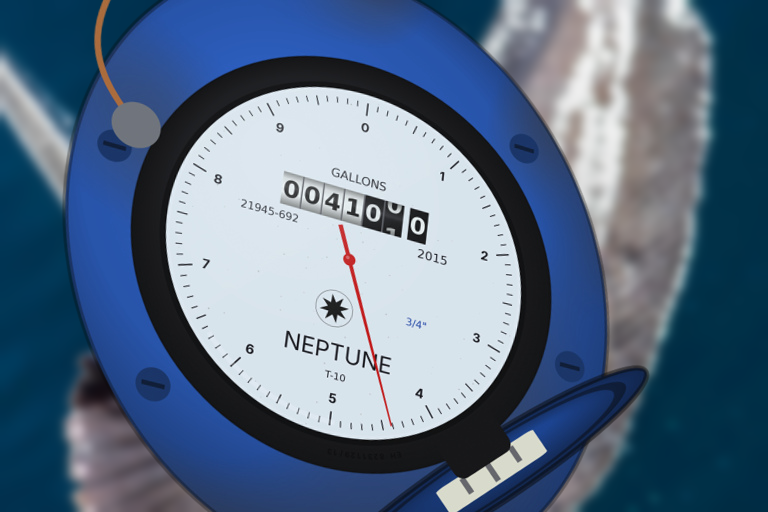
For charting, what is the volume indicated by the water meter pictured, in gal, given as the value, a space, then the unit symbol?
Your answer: 41004.4 gal
